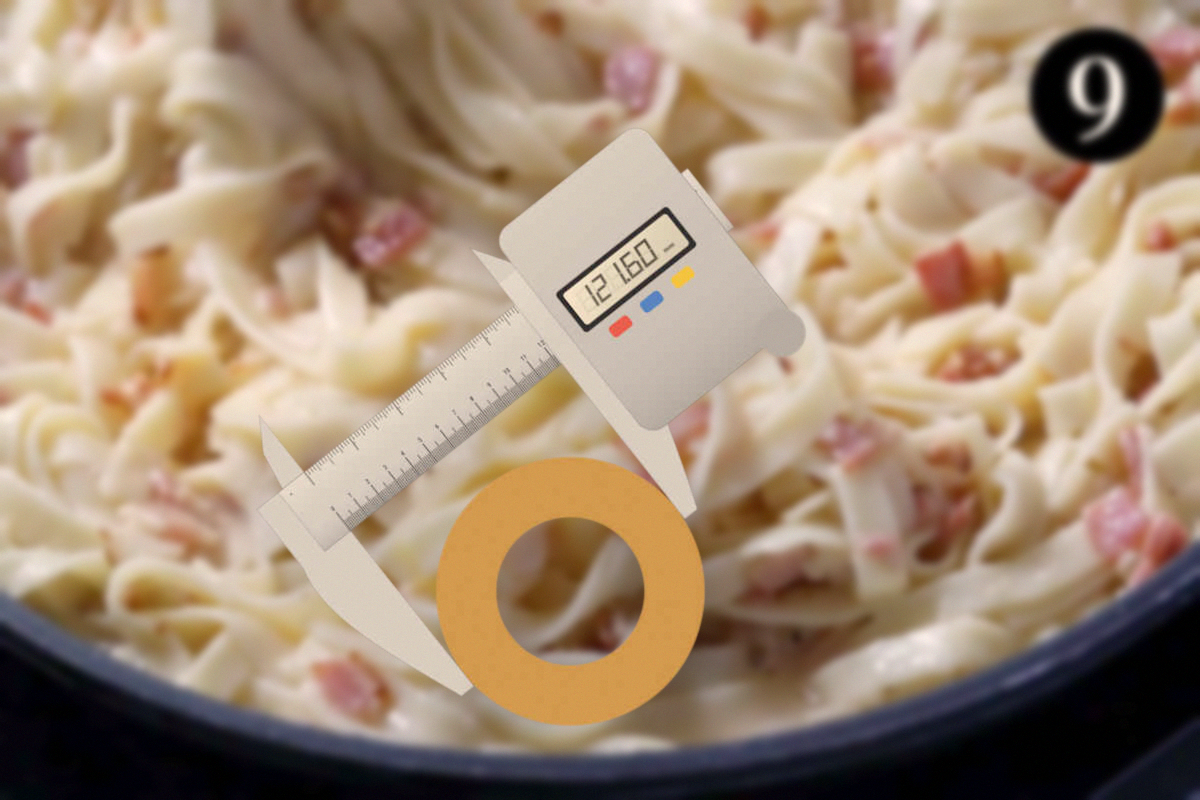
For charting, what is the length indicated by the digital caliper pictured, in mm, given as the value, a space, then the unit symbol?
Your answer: 121.60 mm
